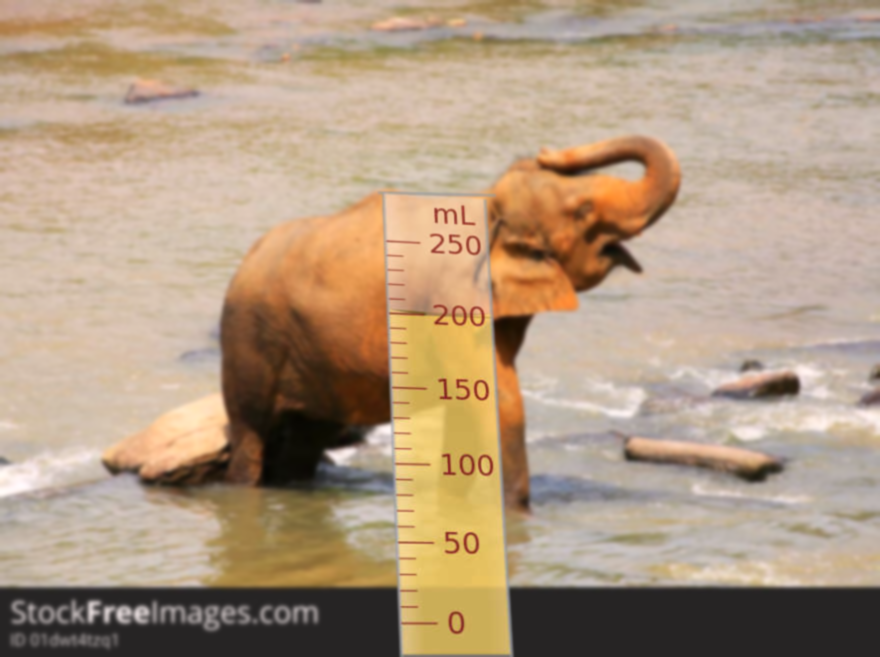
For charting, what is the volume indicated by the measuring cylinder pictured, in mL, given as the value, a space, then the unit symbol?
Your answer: 200 mL
